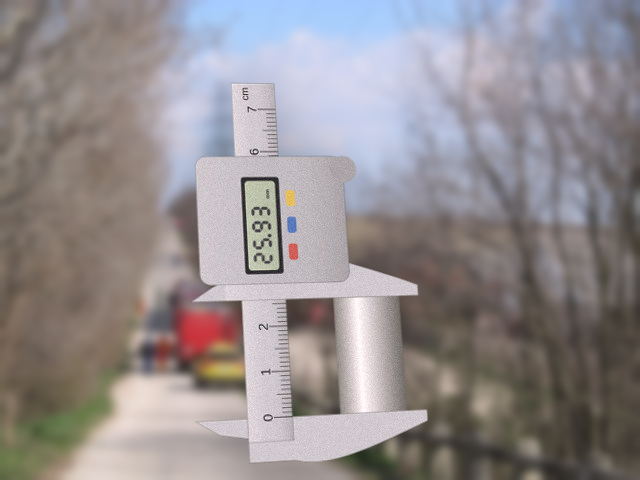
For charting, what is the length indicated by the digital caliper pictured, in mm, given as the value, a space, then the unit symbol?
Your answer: 25.93 mm
